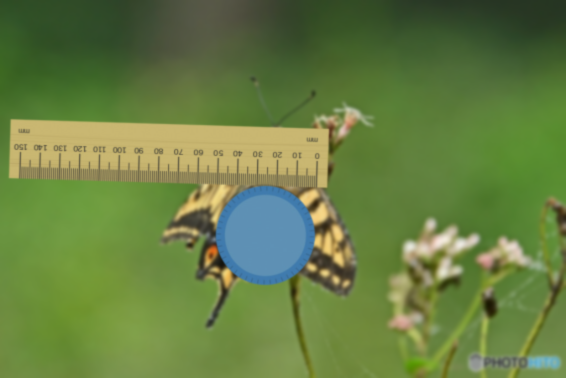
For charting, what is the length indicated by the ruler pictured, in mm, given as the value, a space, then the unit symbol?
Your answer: 50 mm
